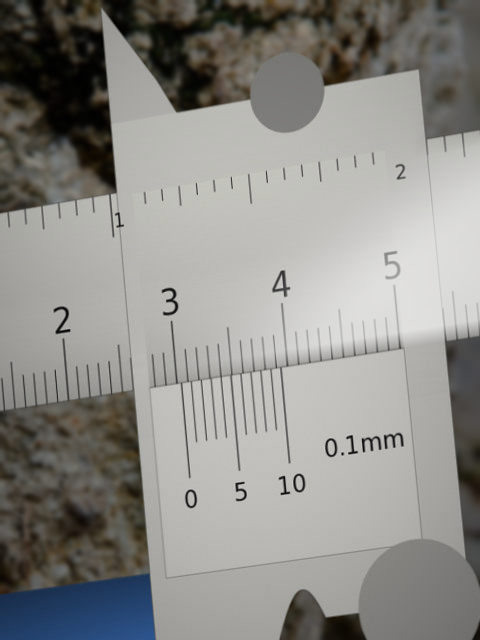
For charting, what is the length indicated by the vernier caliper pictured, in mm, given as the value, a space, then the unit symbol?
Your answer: 30.4 mm
